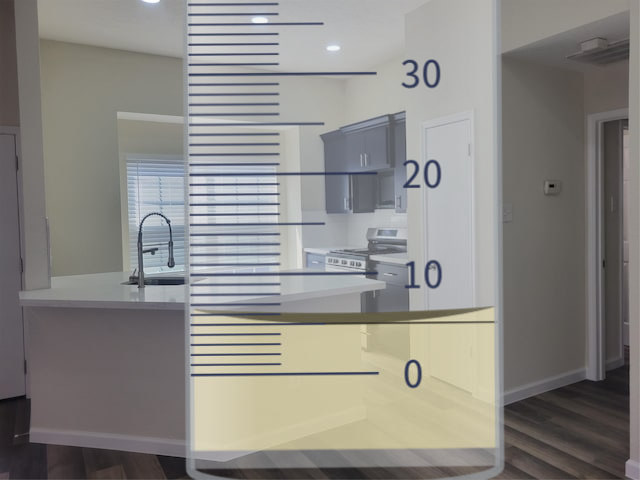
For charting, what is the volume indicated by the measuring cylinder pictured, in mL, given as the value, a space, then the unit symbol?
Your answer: 5 mL
